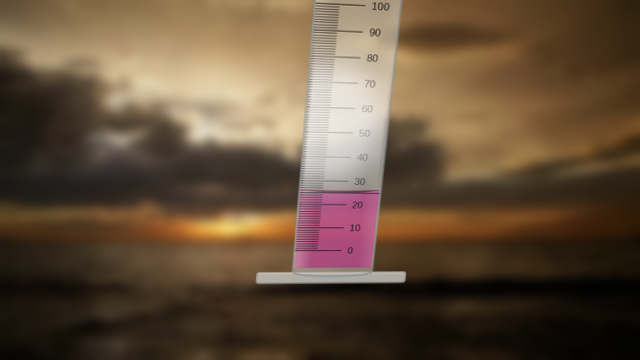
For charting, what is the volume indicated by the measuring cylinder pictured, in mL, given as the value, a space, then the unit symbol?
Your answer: 25 mL
